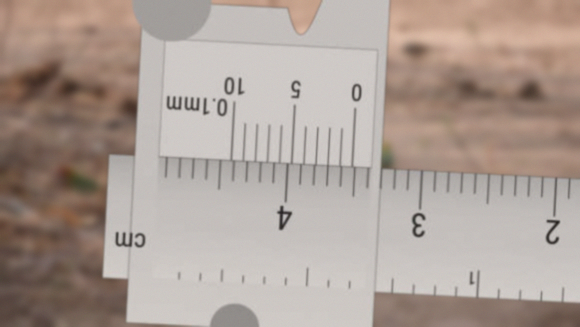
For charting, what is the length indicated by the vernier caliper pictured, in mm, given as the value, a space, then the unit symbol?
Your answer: 35.2 mm
